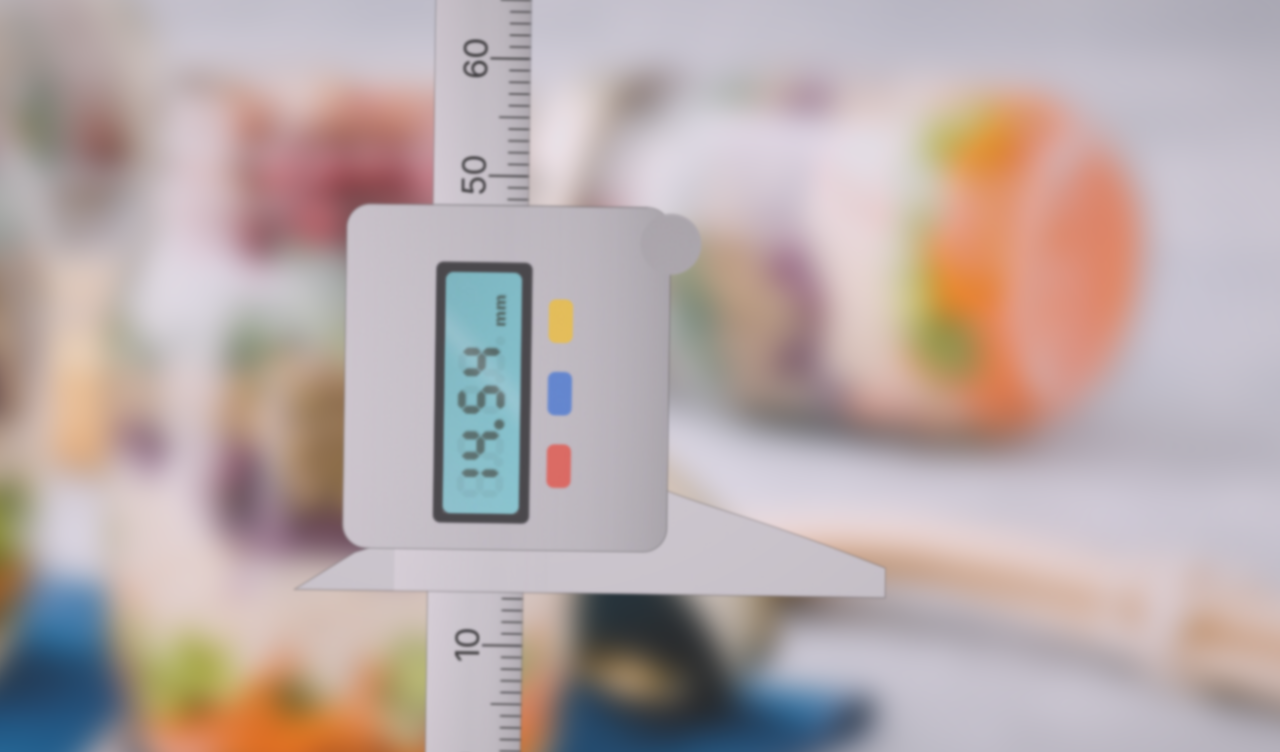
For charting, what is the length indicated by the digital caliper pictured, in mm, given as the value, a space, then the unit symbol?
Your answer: 14.54 mm
